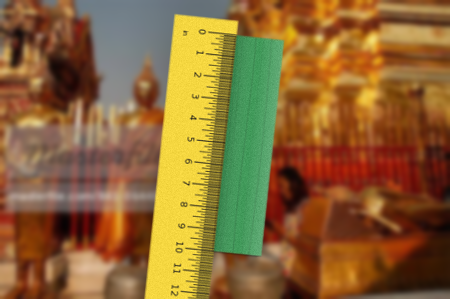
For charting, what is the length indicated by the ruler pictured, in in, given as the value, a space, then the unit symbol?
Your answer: 10 in
